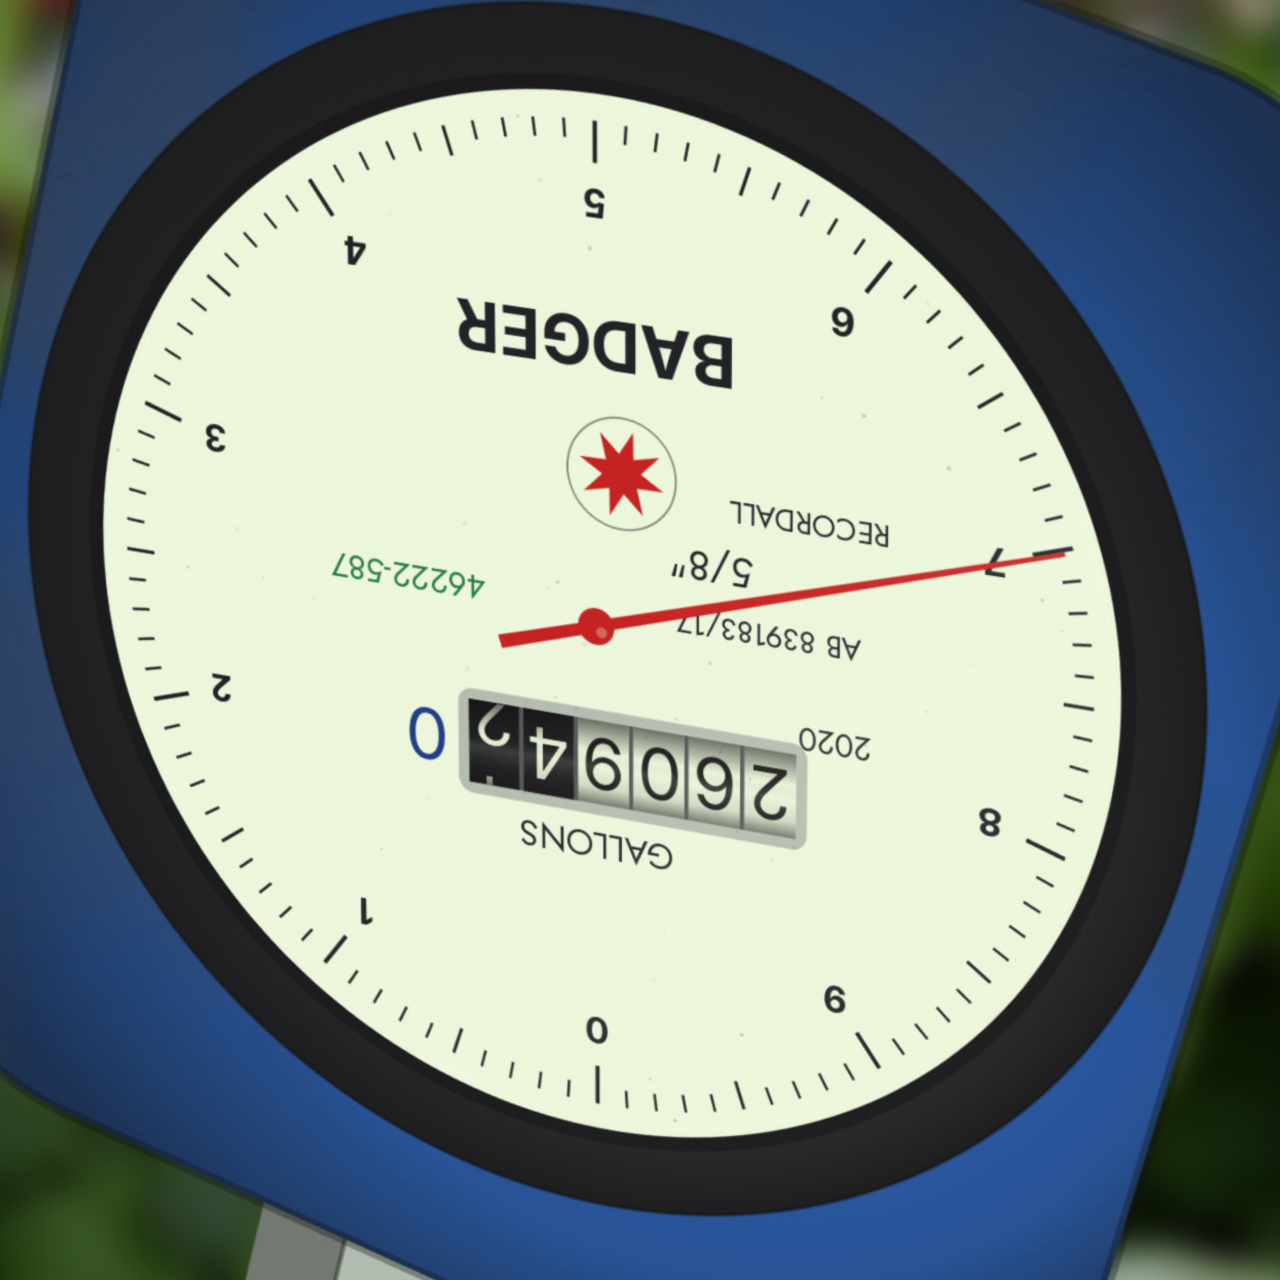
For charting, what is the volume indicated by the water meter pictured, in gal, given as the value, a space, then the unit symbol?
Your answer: 2609417.0 gal
